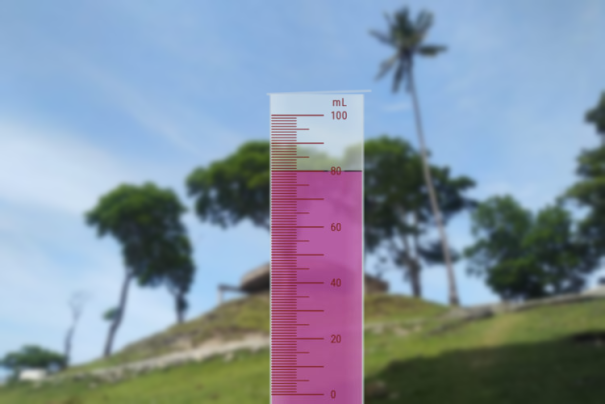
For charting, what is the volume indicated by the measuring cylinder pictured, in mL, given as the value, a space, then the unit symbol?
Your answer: 80 mL
